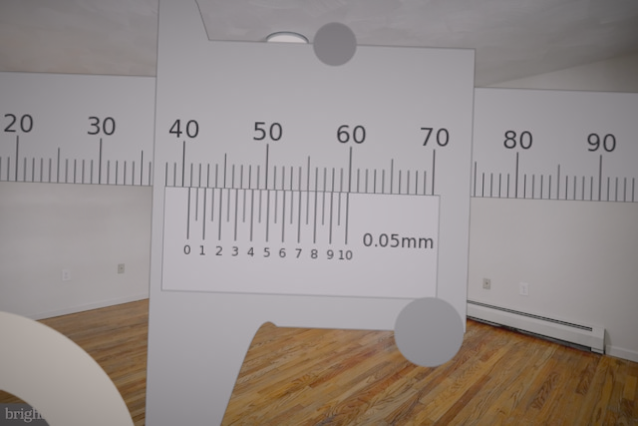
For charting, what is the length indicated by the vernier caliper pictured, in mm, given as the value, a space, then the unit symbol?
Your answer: 40.8 mm
